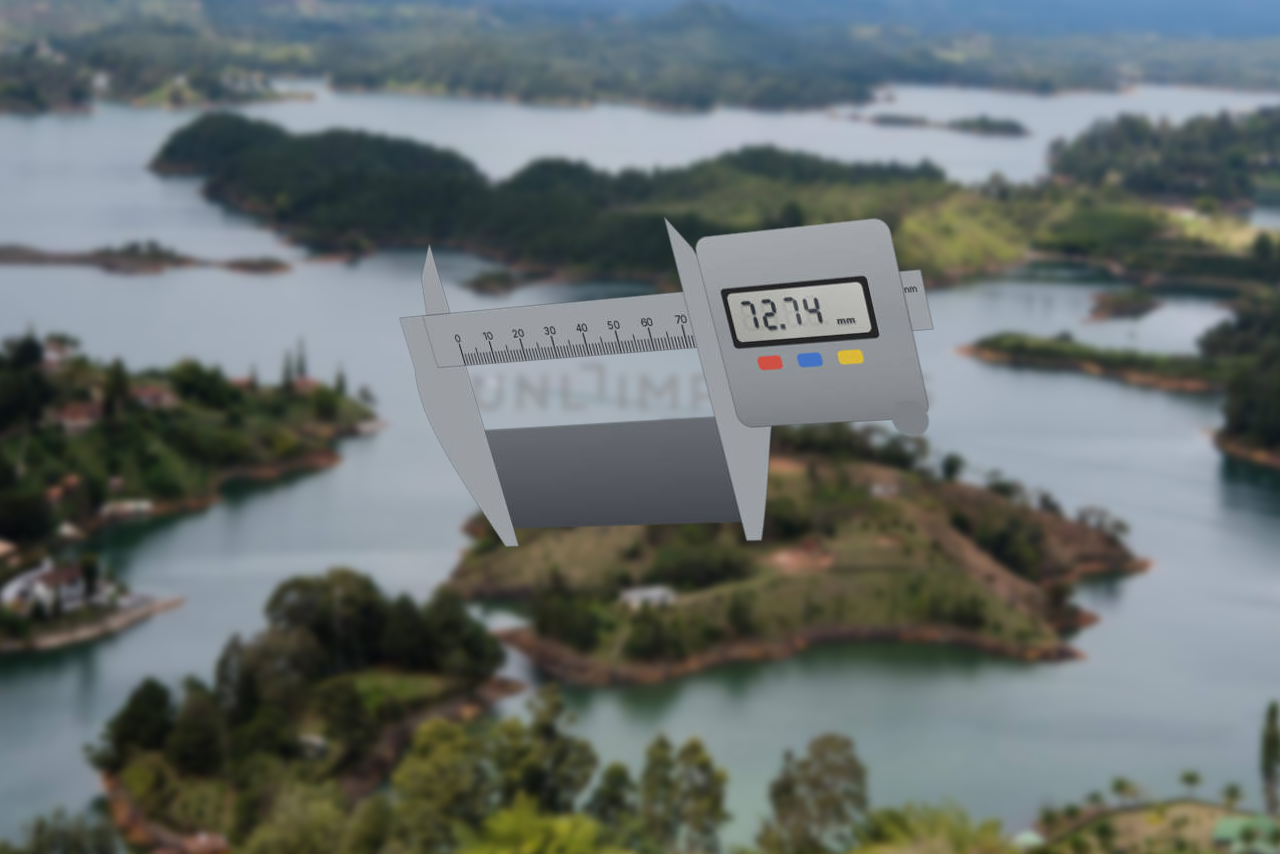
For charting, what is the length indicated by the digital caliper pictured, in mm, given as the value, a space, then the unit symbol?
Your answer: 72.74 mm
